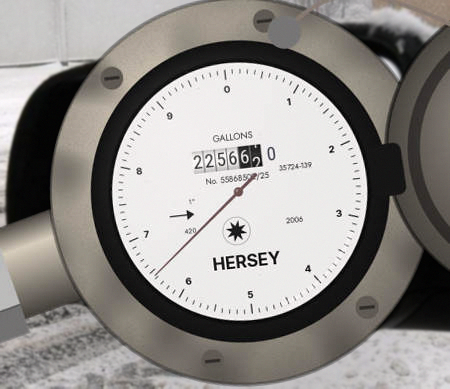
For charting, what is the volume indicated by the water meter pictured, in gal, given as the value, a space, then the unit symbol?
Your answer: 2256616.4 gal
